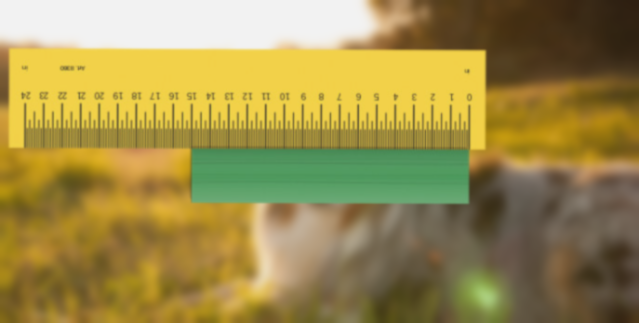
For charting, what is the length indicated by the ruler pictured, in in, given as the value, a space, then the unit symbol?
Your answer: 15 in
